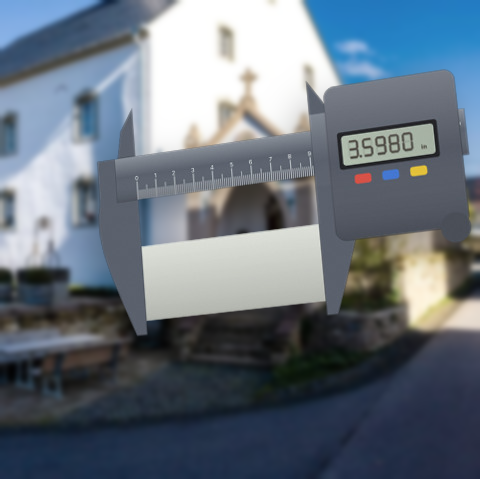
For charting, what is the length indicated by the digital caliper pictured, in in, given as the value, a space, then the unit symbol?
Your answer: 3.5980 in
